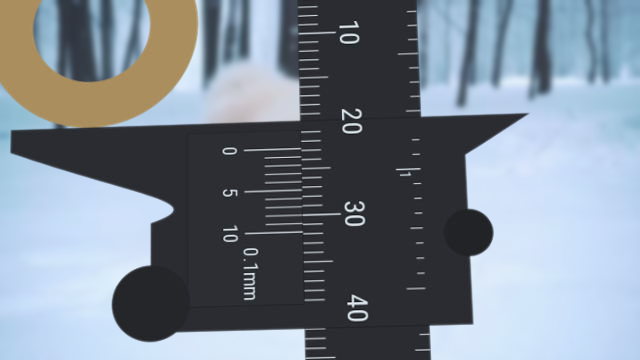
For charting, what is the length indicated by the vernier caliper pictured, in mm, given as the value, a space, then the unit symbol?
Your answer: 22.8 mm
